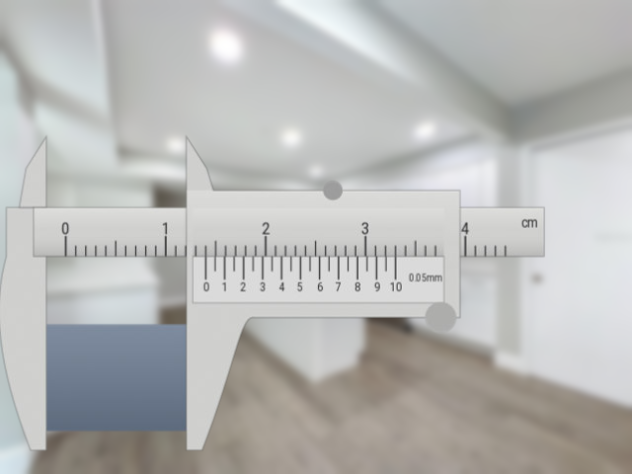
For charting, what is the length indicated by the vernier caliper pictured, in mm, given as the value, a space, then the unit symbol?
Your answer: 14.0 mm
